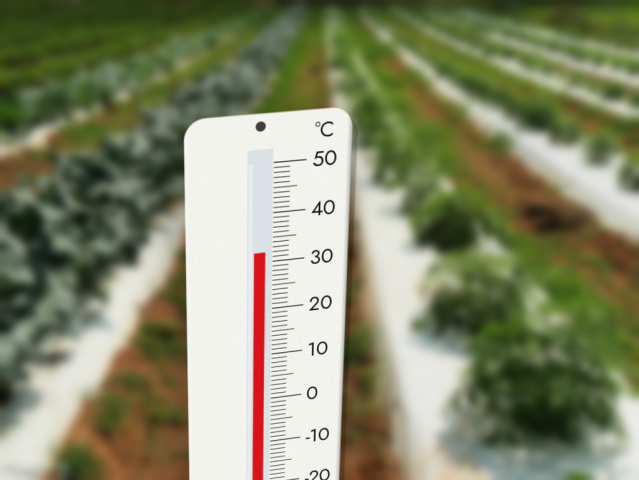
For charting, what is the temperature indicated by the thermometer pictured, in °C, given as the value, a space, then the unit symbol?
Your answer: 32 °C
